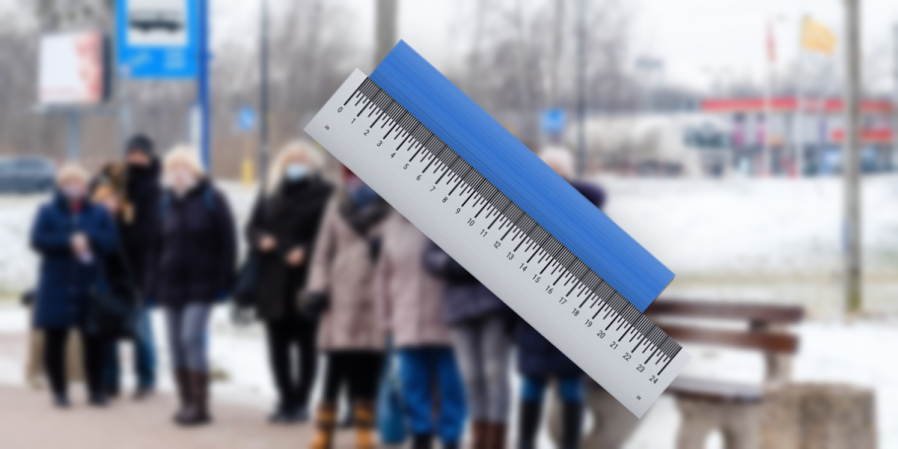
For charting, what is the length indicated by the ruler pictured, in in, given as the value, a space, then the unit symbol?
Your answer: 21 in
